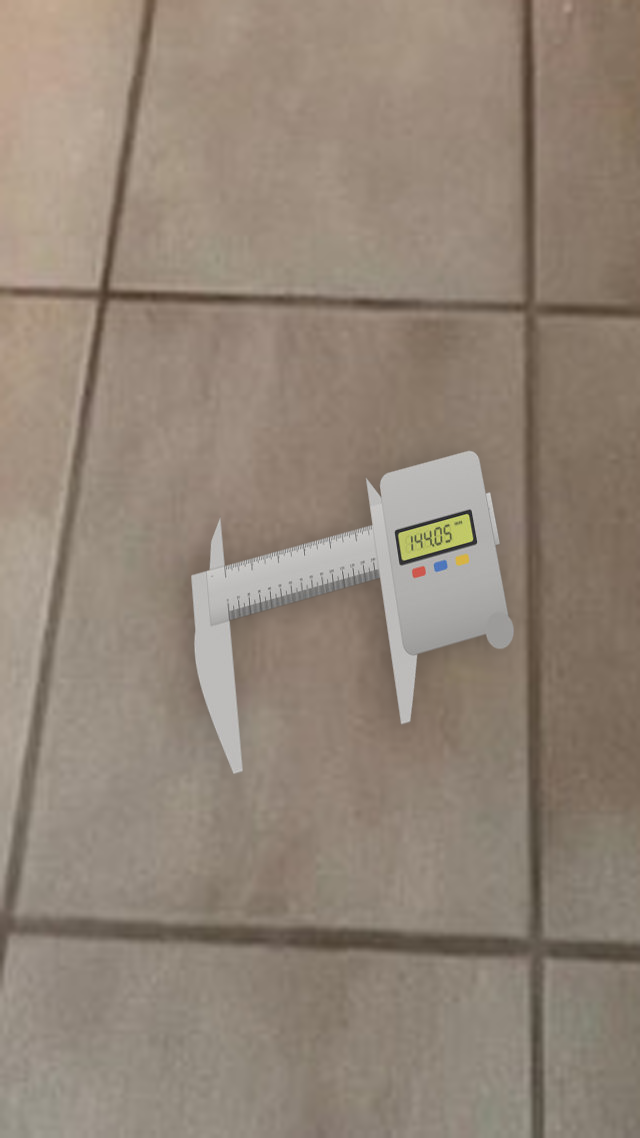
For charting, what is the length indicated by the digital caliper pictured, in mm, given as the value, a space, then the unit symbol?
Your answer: 144.05 mm
